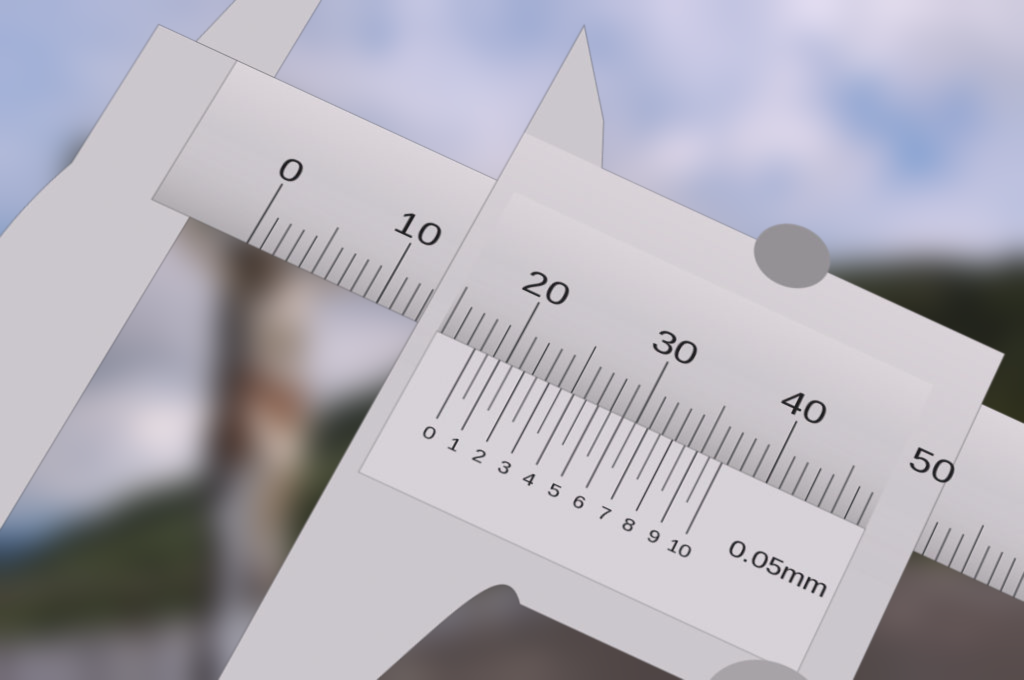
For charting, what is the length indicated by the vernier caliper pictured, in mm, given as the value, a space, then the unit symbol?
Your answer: 17.6 mm
